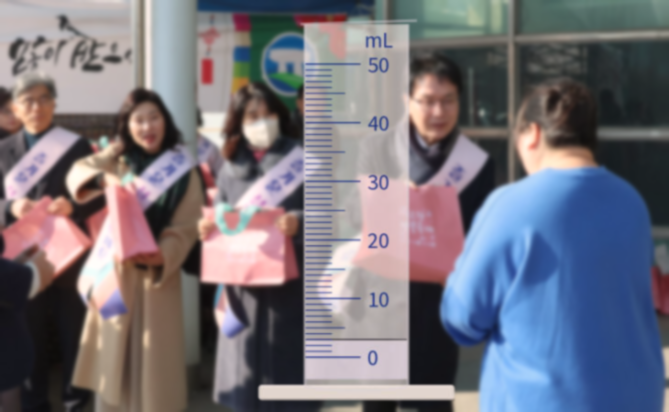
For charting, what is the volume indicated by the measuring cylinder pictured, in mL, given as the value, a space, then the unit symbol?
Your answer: 3 mL
